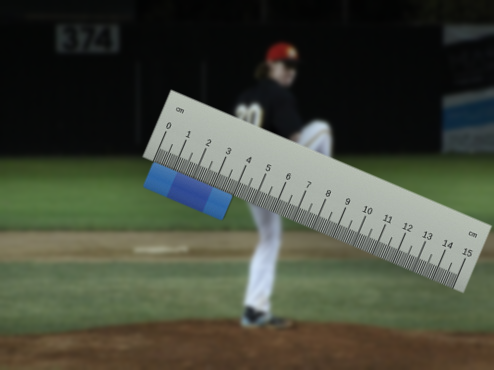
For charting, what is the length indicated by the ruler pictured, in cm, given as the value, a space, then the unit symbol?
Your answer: 4 cm
